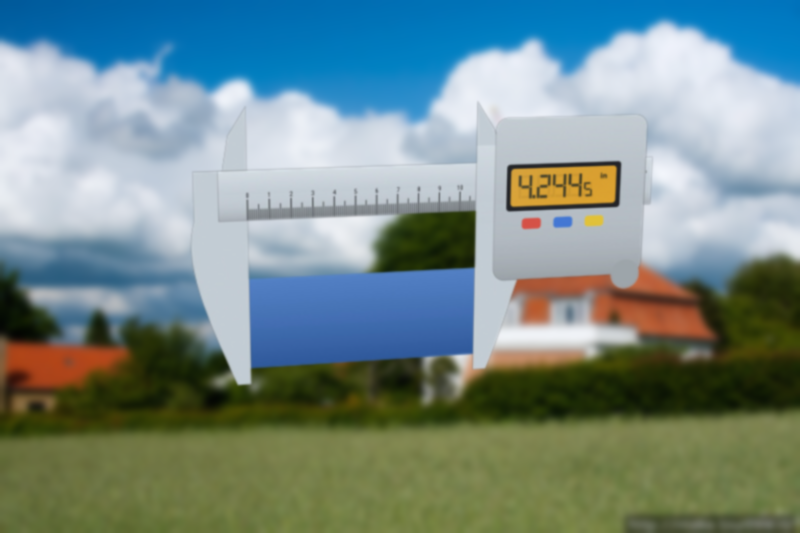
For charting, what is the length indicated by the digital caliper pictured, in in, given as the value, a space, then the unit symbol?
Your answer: 4.2445 in
